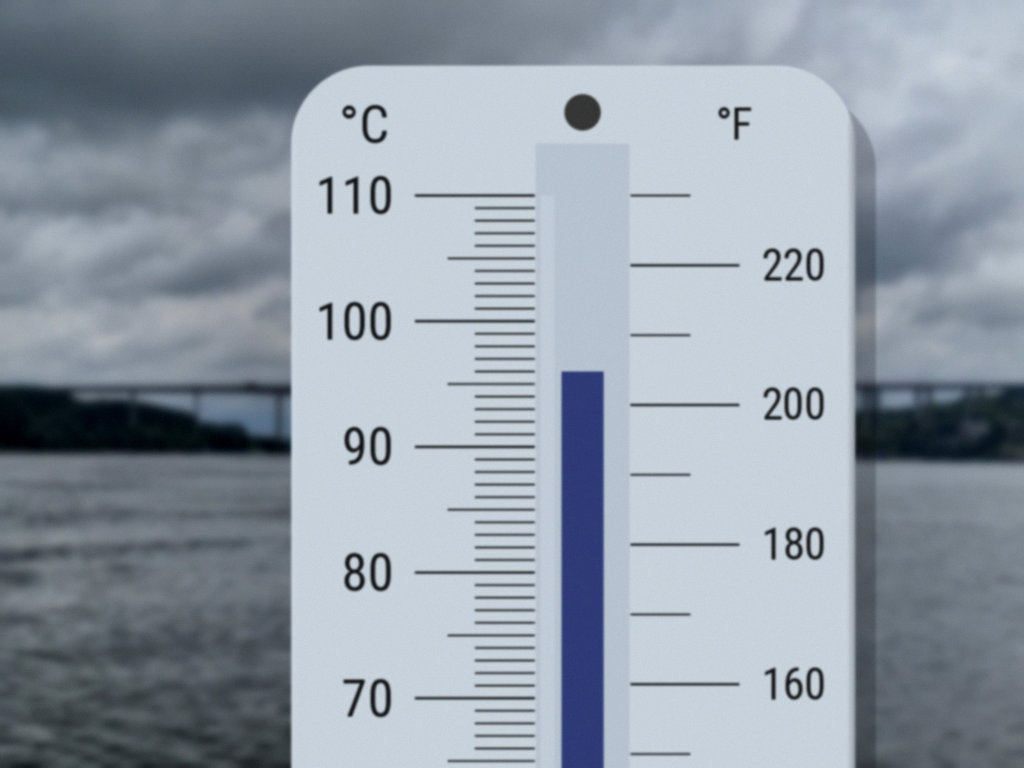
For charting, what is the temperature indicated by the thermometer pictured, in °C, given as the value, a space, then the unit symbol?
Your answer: 96 °C
